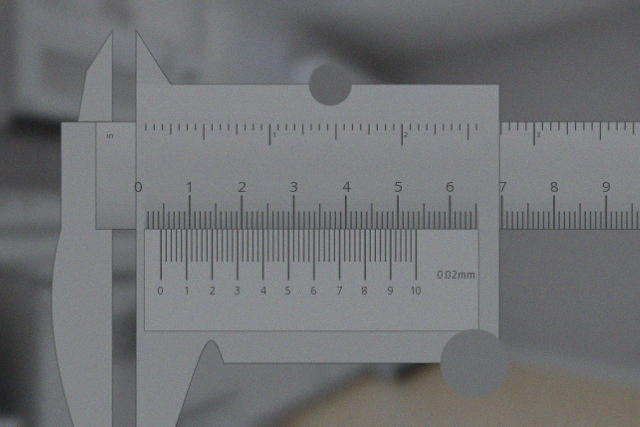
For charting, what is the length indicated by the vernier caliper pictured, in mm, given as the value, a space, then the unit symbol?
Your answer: 4.5 mm
